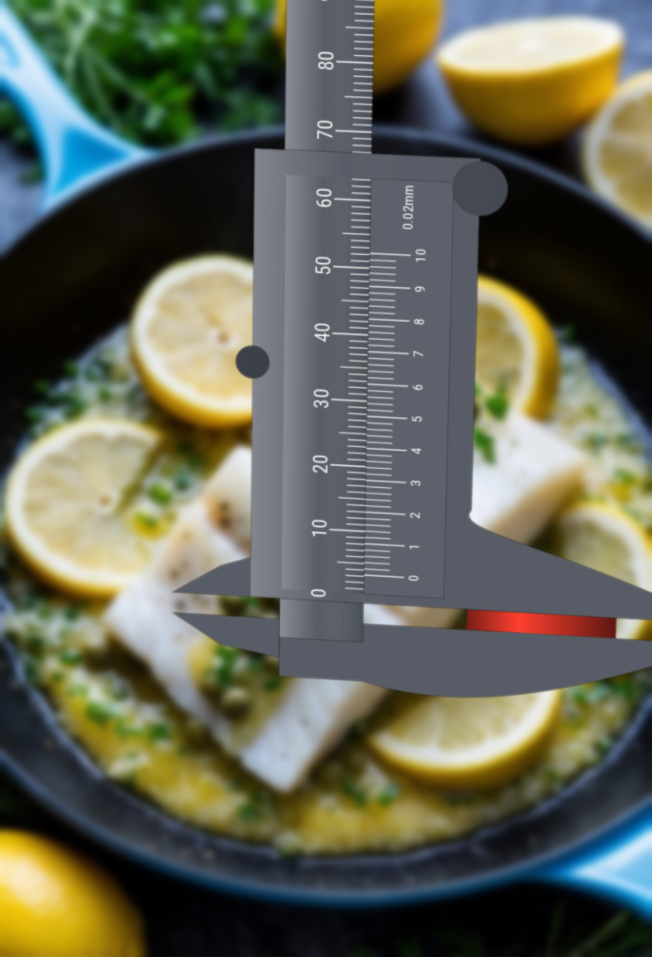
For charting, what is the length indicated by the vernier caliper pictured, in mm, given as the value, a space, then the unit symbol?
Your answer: 3.2 mm
